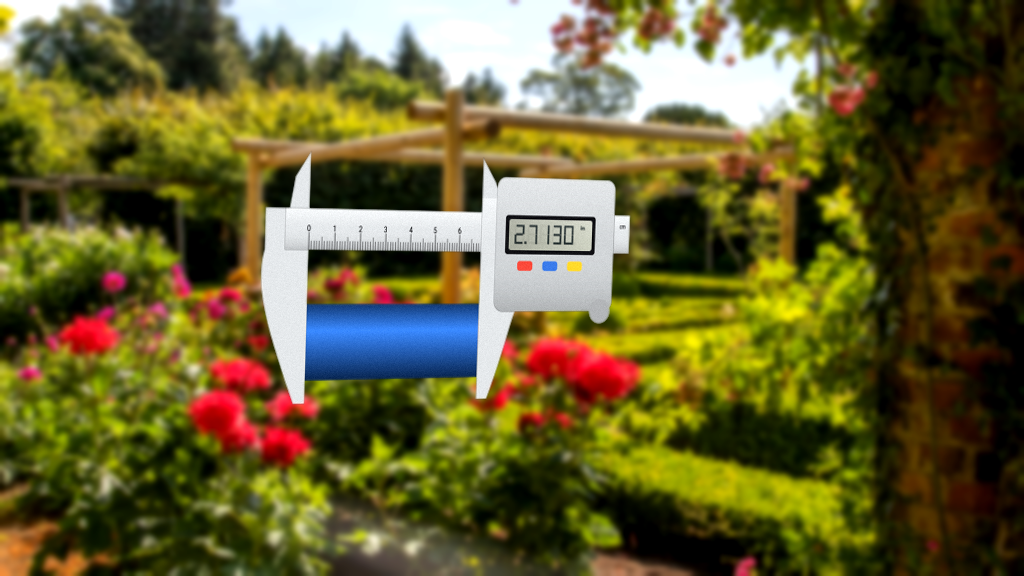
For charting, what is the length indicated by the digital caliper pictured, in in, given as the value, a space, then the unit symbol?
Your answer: 2.7130 in
